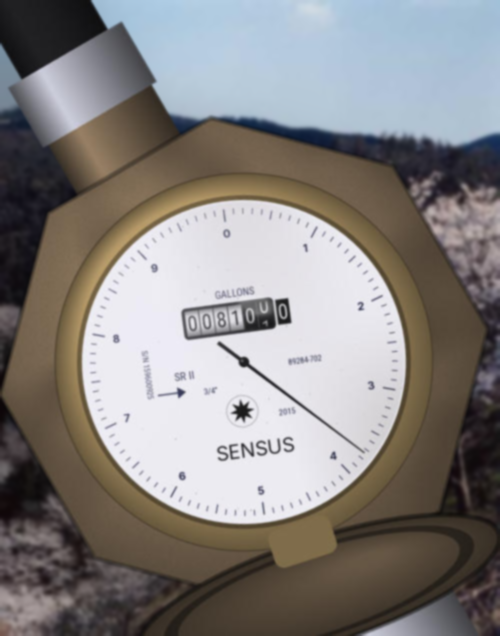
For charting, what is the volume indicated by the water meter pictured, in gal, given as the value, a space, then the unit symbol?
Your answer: 81003.7 gal
